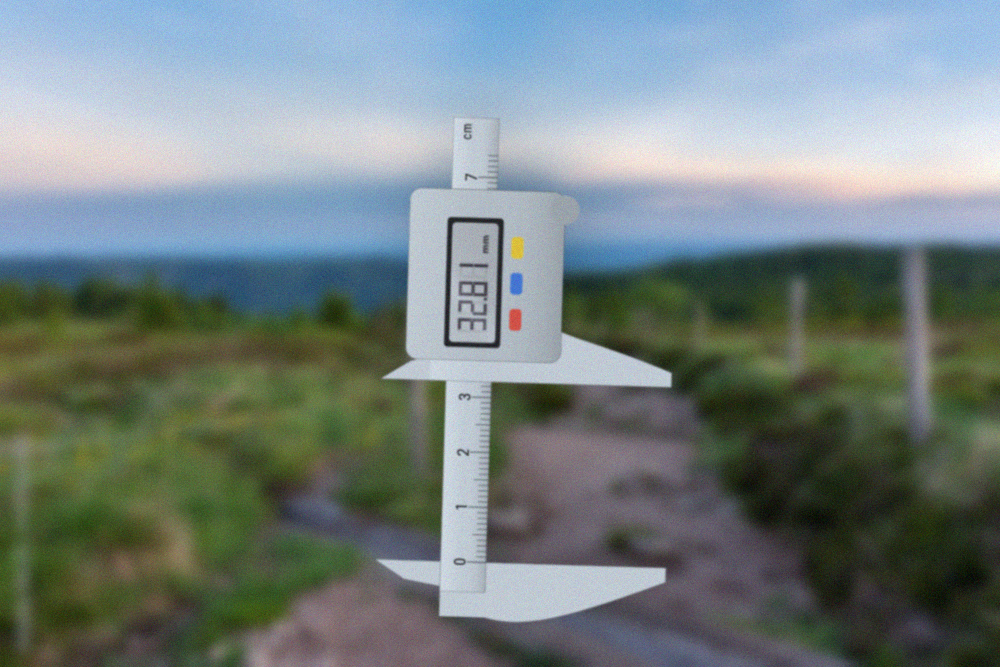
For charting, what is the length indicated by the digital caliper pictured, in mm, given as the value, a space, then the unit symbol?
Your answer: 32.81 mm
